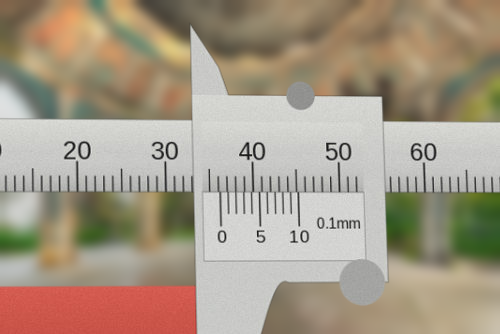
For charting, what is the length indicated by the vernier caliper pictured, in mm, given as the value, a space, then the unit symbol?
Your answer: 36.2 mm
